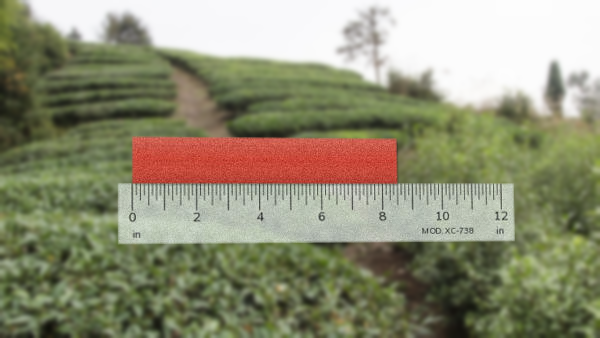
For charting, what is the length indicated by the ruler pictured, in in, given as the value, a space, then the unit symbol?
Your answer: 8.5 in
